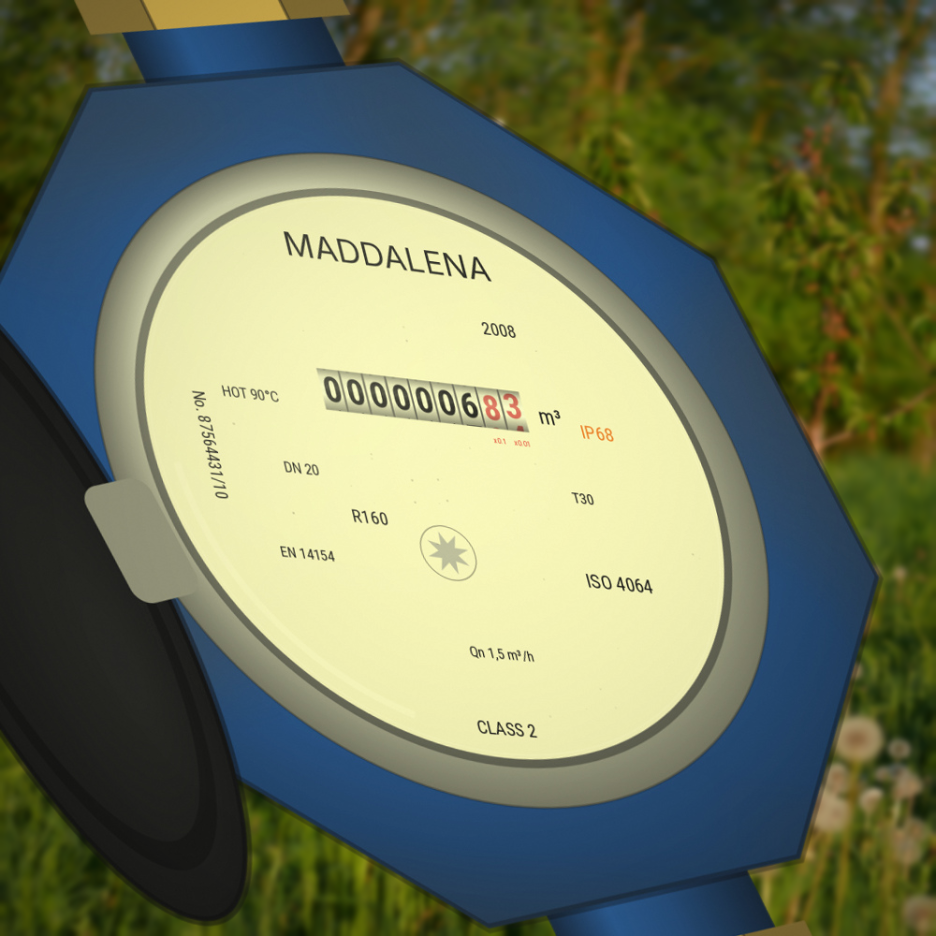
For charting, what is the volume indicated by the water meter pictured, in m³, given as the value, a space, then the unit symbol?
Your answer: 6.83 m³
